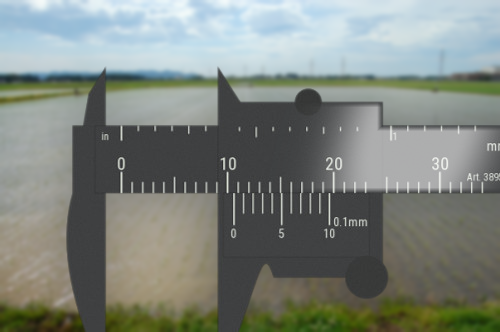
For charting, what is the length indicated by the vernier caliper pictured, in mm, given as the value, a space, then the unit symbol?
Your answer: 10.6 mm
